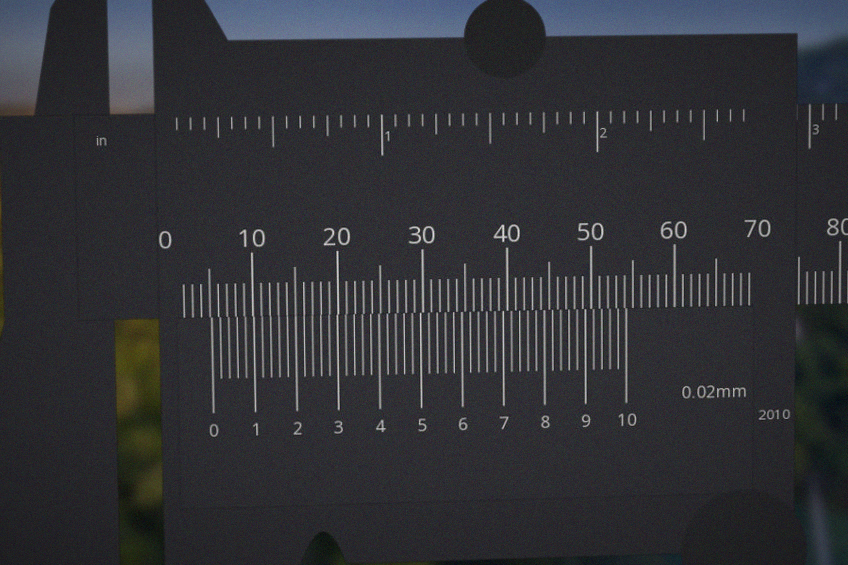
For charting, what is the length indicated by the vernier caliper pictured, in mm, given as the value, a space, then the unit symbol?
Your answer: 5.2 mm
